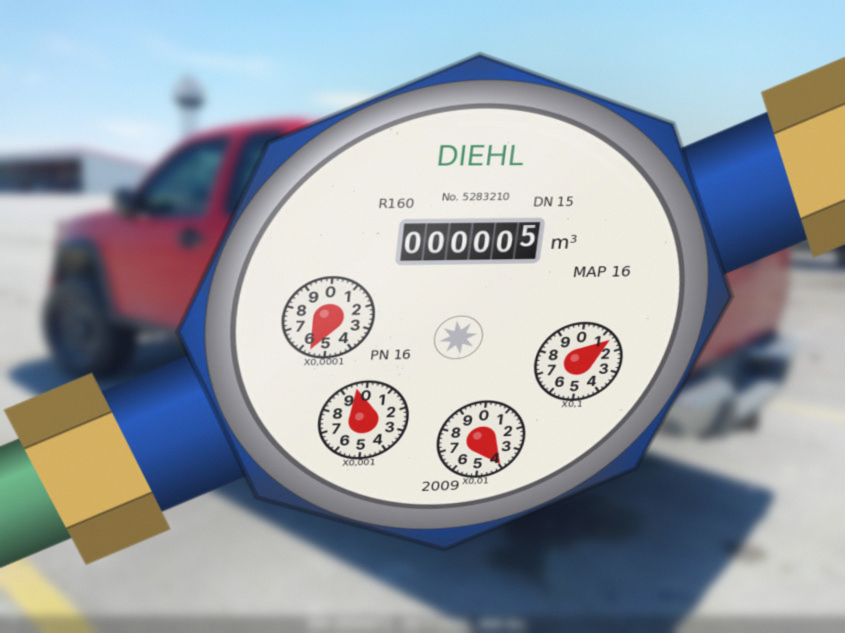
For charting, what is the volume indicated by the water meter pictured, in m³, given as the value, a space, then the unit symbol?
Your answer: 5.1395 m³
